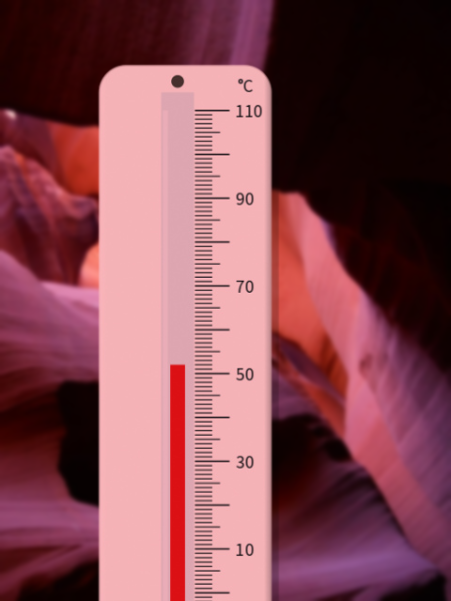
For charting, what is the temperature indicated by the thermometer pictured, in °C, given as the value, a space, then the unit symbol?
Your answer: 52 °C
